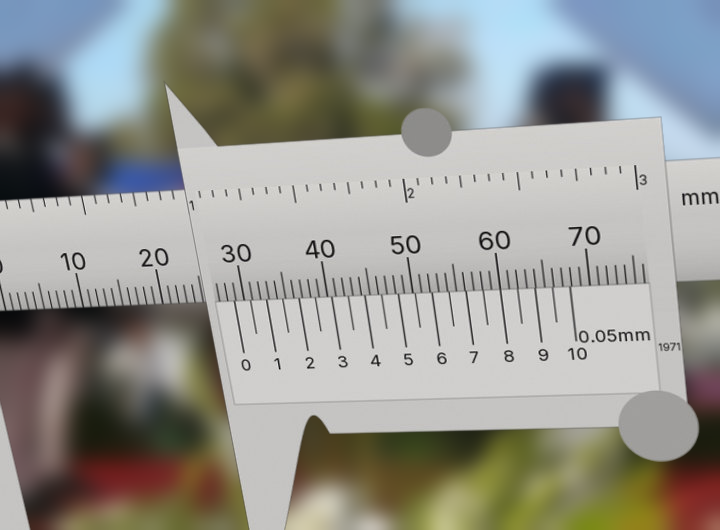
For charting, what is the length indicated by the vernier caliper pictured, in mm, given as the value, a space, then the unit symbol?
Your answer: 28.8 mm
